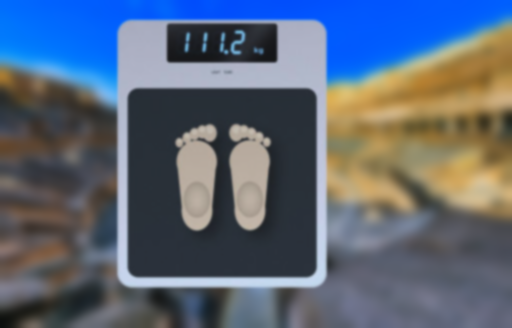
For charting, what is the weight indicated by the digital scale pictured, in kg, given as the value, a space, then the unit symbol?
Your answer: 111.2 kg
